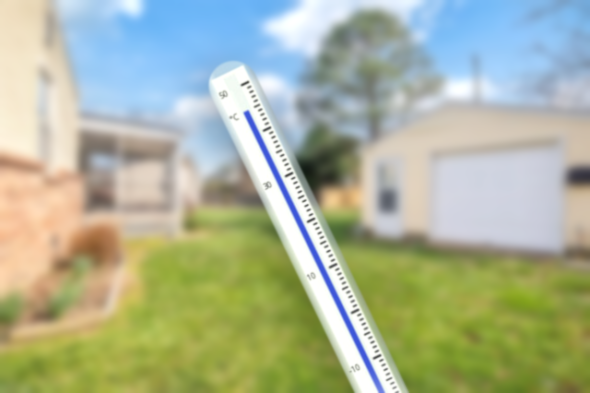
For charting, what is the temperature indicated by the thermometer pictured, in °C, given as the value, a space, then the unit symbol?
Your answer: 45 °C
